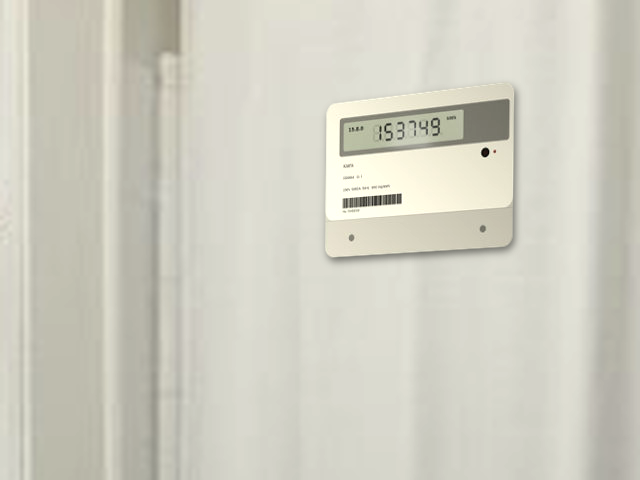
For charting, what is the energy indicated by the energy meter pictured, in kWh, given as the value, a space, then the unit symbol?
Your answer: 153749 kWh
